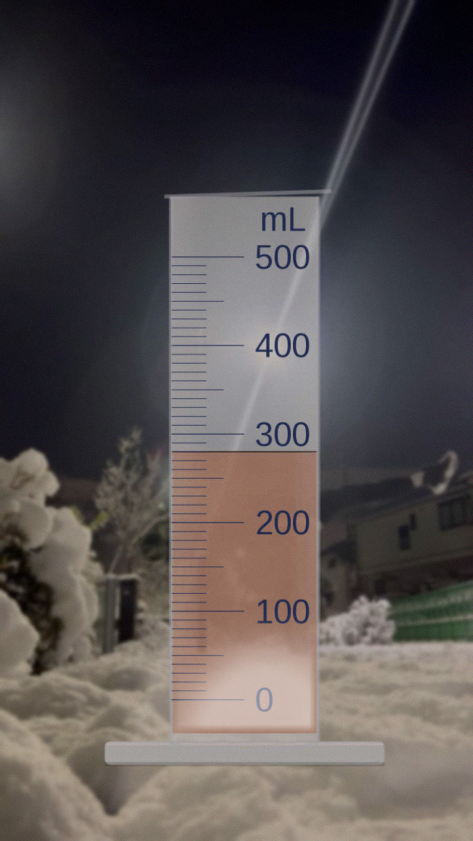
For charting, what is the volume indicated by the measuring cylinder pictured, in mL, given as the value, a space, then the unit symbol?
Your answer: 280 mL
